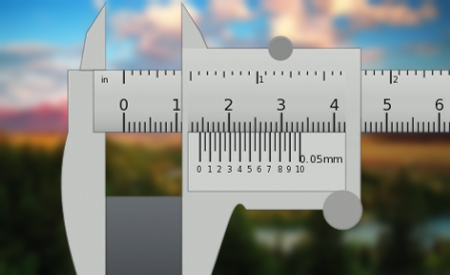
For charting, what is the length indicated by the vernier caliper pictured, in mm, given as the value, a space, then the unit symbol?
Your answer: 14.5 mm
